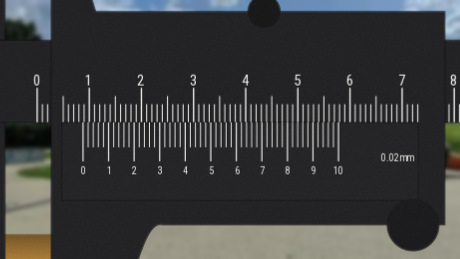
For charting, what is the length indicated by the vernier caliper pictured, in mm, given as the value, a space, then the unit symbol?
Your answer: 8.8 mm
